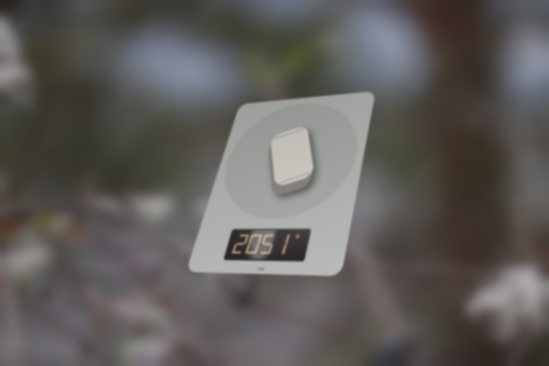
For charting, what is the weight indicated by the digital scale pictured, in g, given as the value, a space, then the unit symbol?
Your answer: 2051 g
